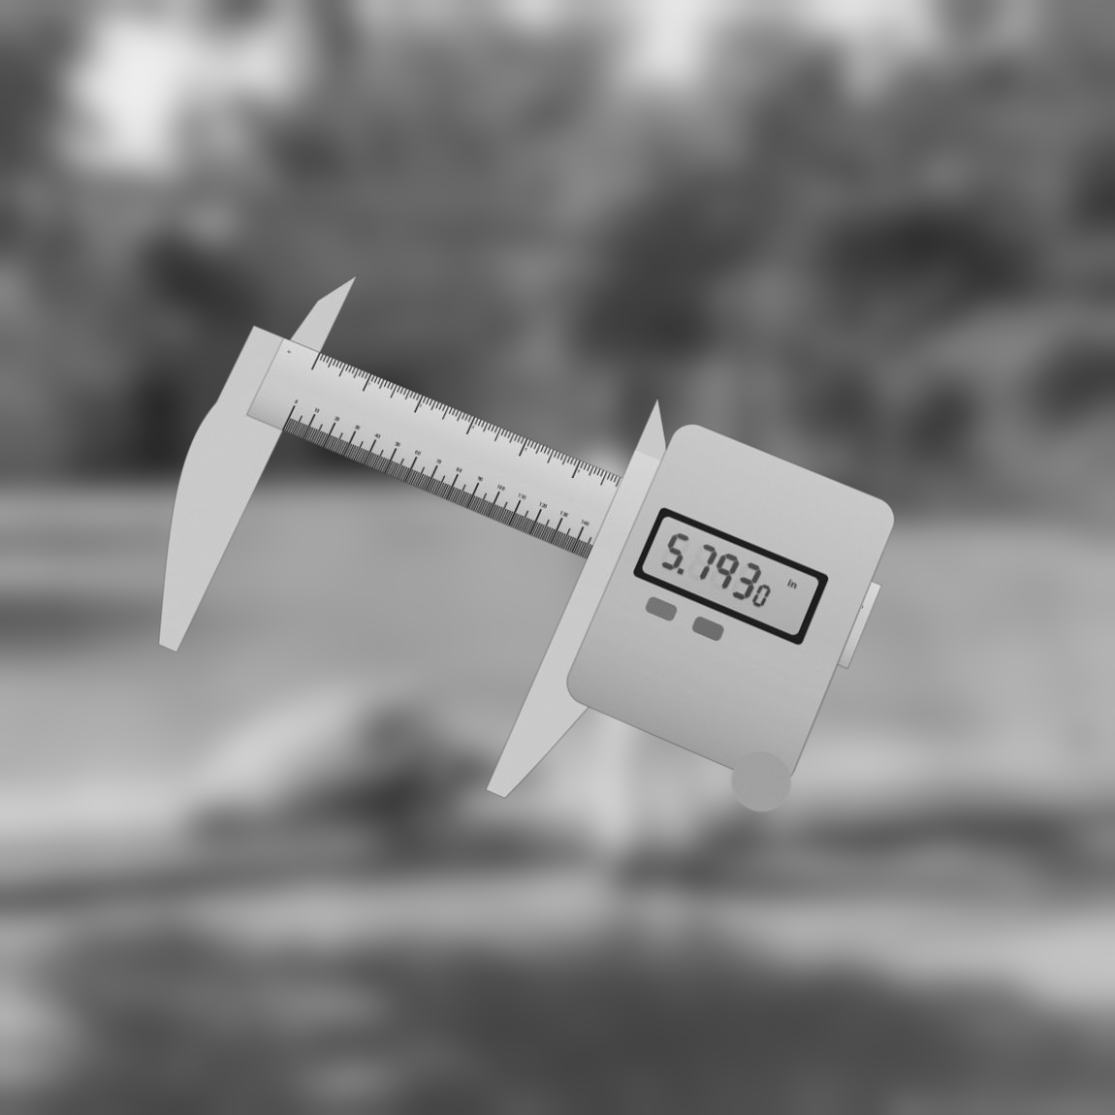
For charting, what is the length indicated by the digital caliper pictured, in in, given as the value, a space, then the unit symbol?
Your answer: 5.7930 in
